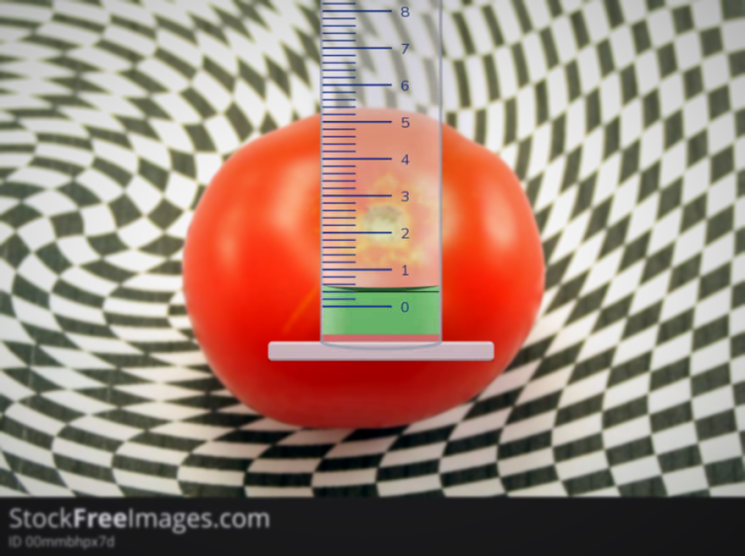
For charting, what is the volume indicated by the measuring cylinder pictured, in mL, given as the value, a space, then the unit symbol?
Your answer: 0.4 mL
